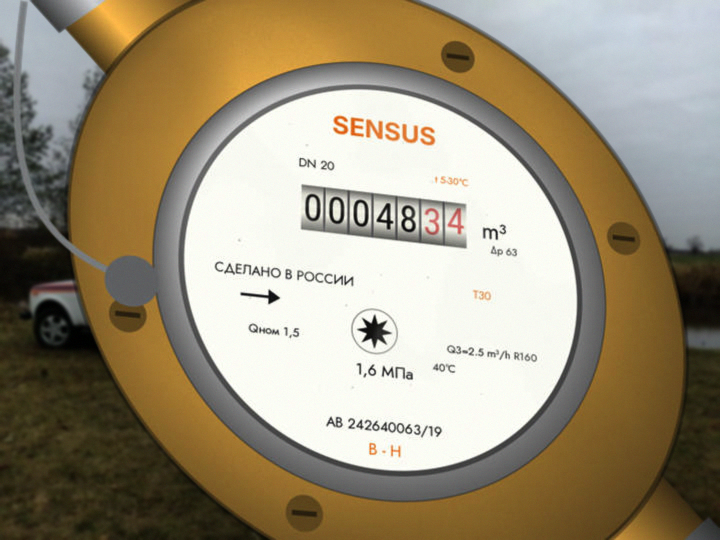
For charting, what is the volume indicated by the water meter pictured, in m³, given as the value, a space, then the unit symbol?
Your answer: 48.34 m³
